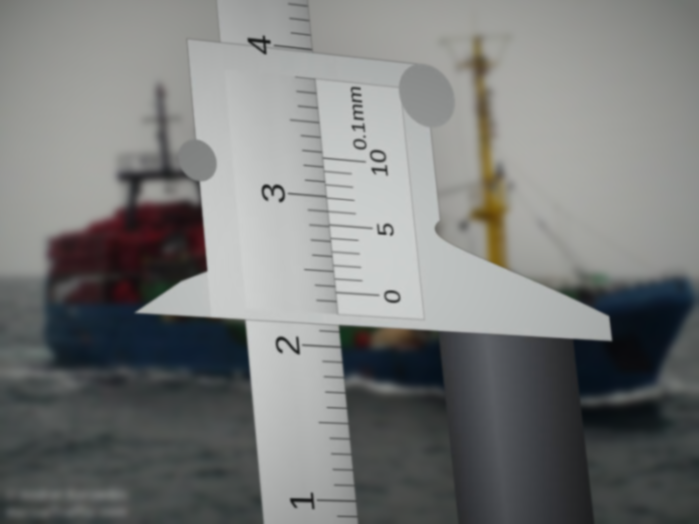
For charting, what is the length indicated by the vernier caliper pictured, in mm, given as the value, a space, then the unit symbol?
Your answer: 23.6 mm
